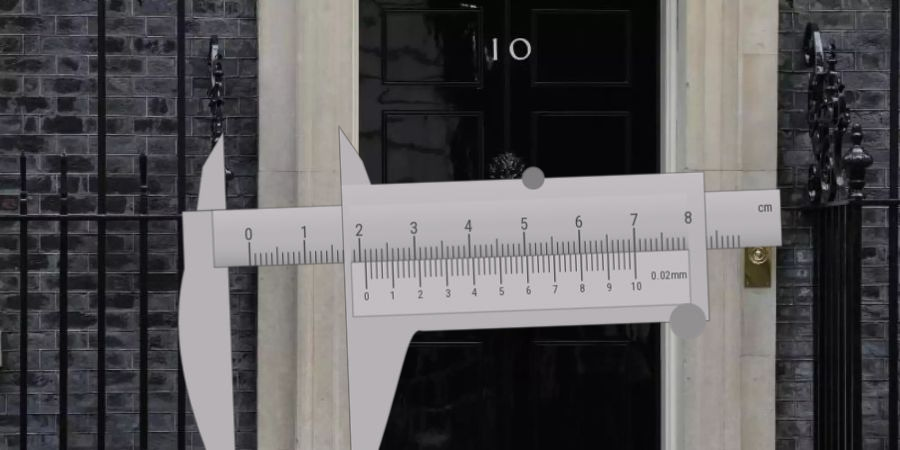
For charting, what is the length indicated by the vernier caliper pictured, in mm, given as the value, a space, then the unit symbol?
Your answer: 21.0 mm
